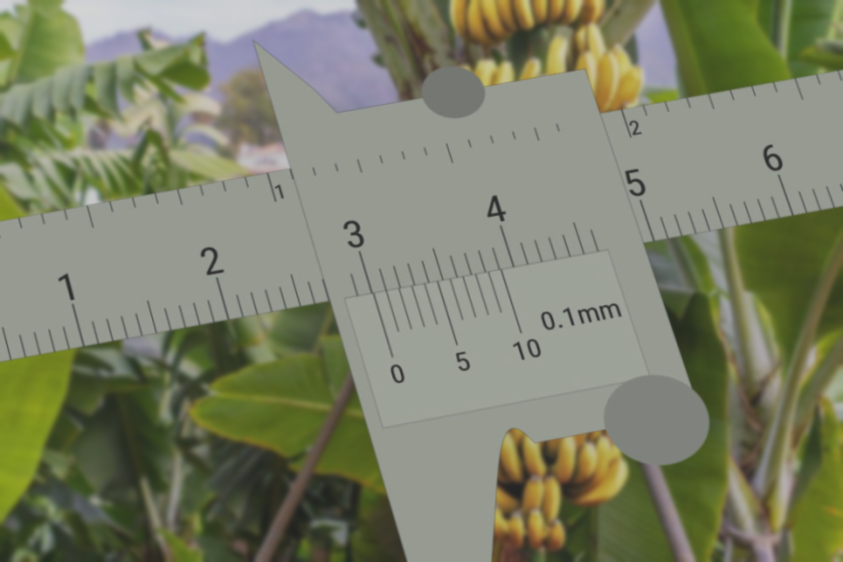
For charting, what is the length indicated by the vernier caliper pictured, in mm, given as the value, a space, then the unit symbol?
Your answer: 30.1 mm
